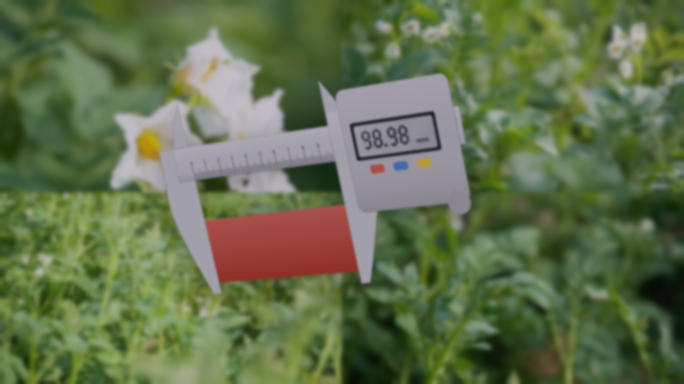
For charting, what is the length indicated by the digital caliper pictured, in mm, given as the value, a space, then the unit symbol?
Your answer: 98.98 mm
